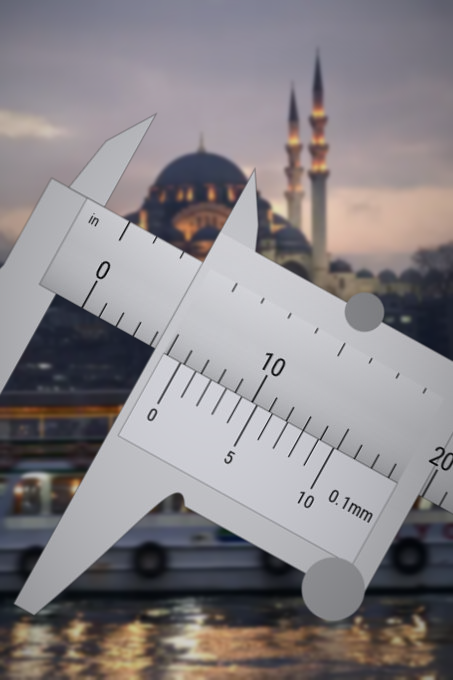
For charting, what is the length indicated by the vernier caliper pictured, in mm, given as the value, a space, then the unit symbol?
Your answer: 5.8 mm
